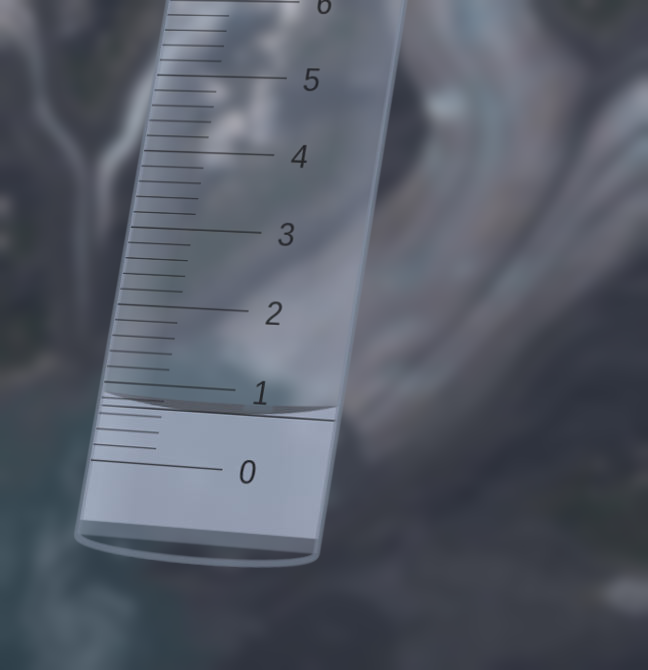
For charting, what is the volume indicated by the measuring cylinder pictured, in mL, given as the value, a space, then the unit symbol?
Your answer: 0.7 mL
